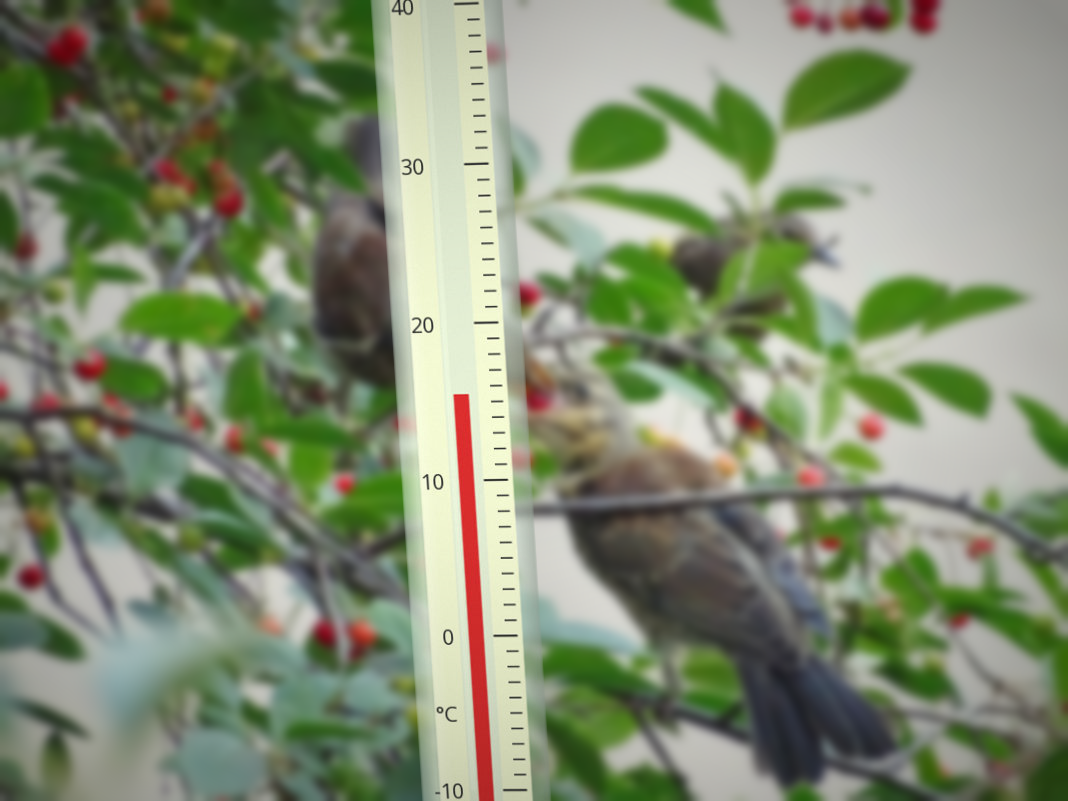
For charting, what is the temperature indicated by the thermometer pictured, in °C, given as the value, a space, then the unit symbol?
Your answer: 15.5 °C
